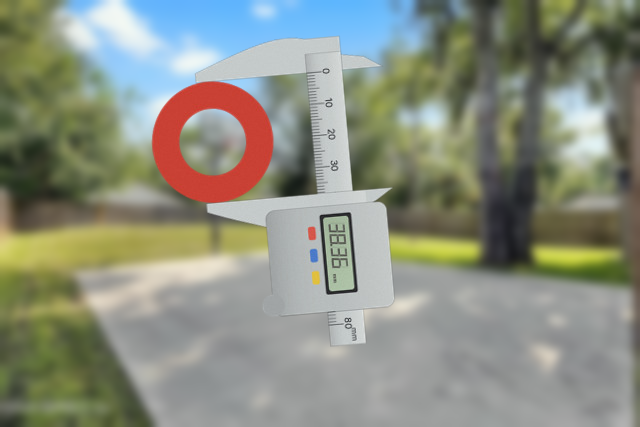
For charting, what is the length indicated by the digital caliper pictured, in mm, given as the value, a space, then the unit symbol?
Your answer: 38.36 mm
